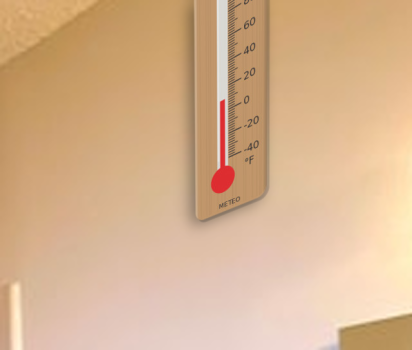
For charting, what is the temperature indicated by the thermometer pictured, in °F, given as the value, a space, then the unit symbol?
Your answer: 10 °F
